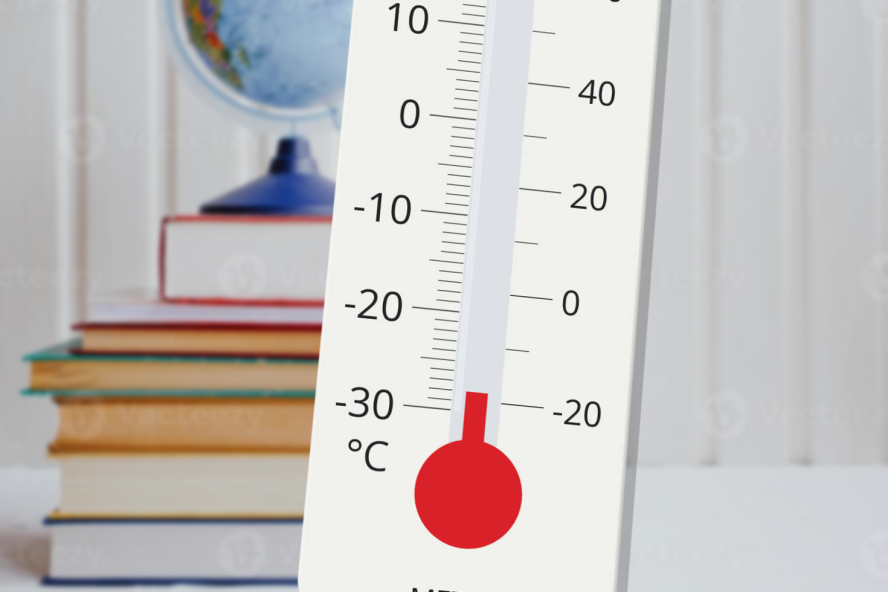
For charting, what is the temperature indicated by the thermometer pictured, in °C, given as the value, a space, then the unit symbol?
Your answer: -28 °C
